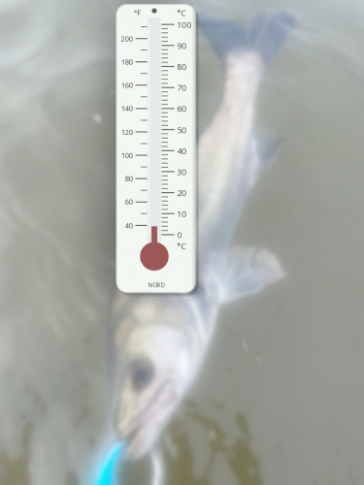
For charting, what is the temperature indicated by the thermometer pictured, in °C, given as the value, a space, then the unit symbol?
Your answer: 4 °C
